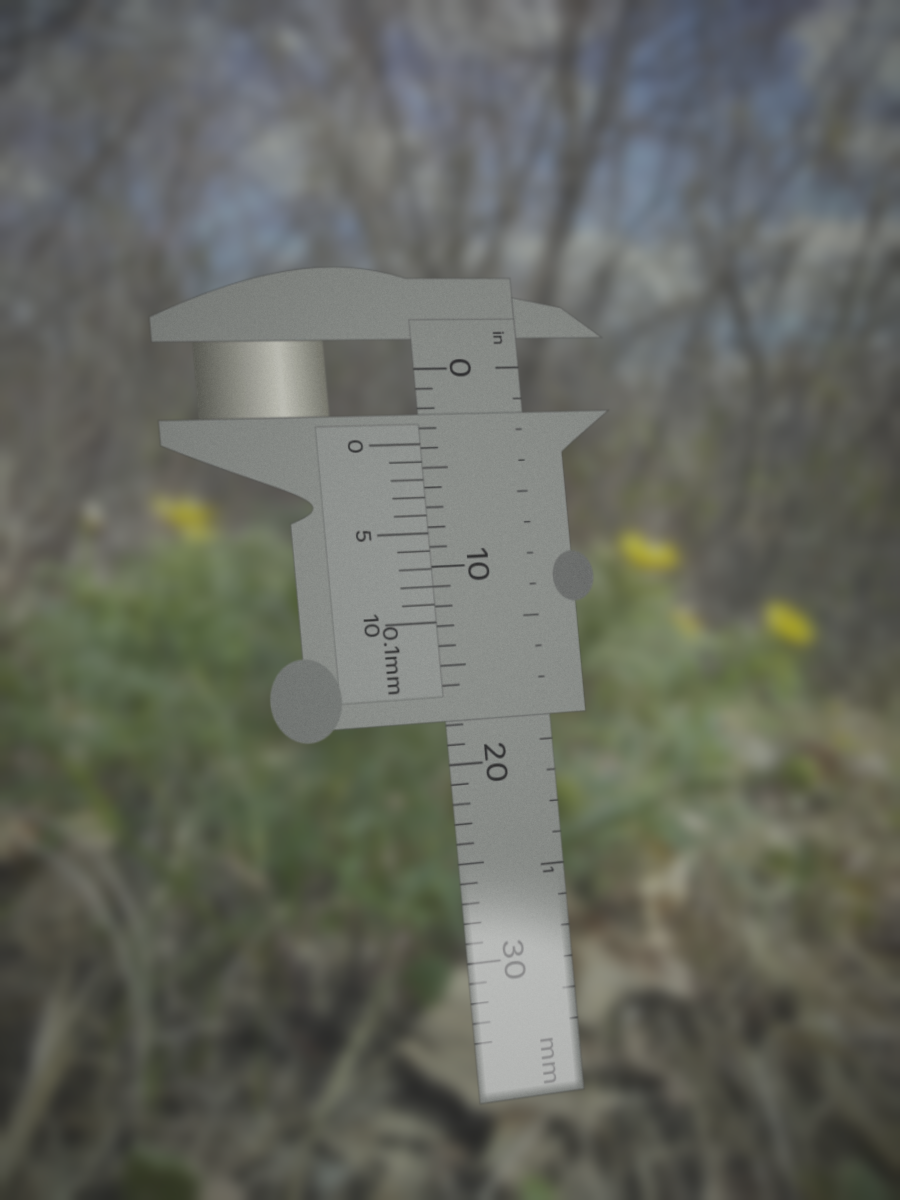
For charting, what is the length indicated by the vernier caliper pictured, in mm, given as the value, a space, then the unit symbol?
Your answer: 3.8 mm
